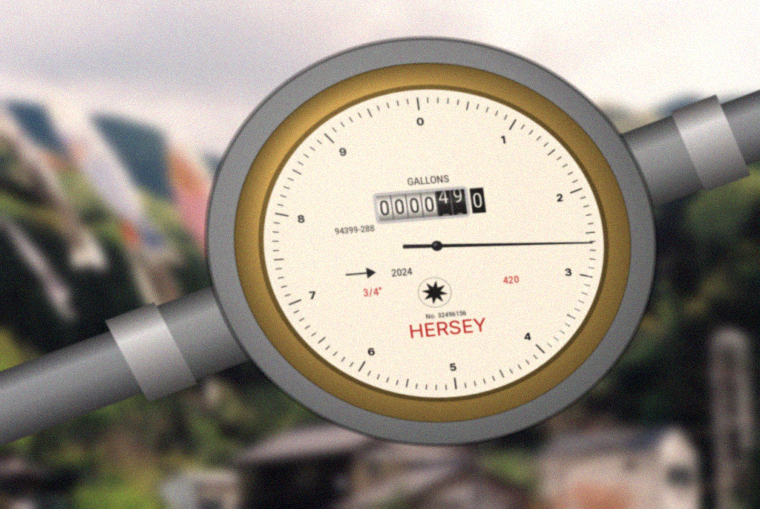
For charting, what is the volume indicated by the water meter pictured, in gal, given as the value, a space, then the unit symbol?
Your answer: 492.6 gal
